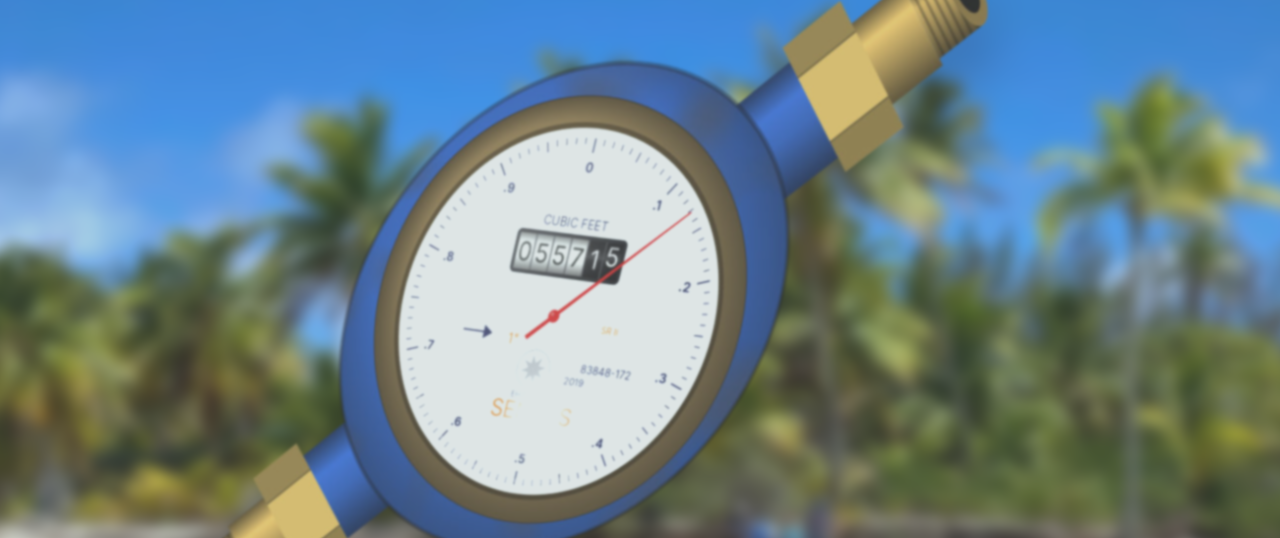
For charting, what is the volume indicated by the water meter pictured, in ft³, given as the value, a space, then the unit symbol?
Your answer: 55715.13 ft³
